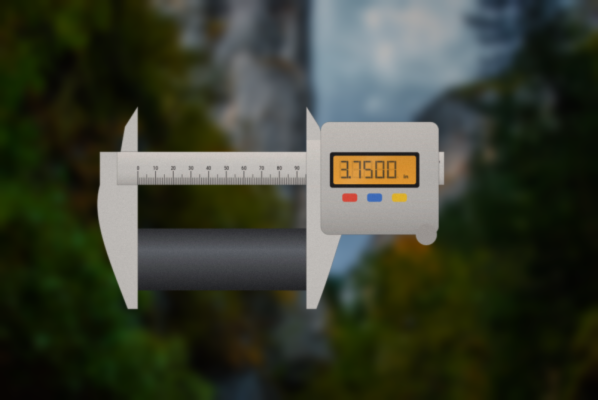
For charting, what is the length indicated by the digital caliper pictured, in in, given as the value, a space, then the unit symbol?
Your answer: 3.7500 in
